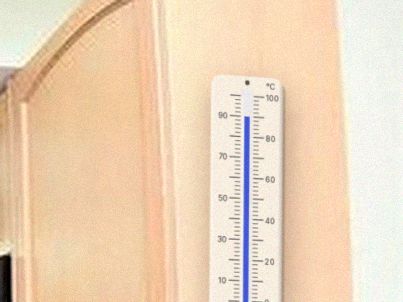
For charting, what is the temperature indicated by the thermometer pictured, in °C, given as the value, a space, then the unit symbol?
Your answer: 90 °C
